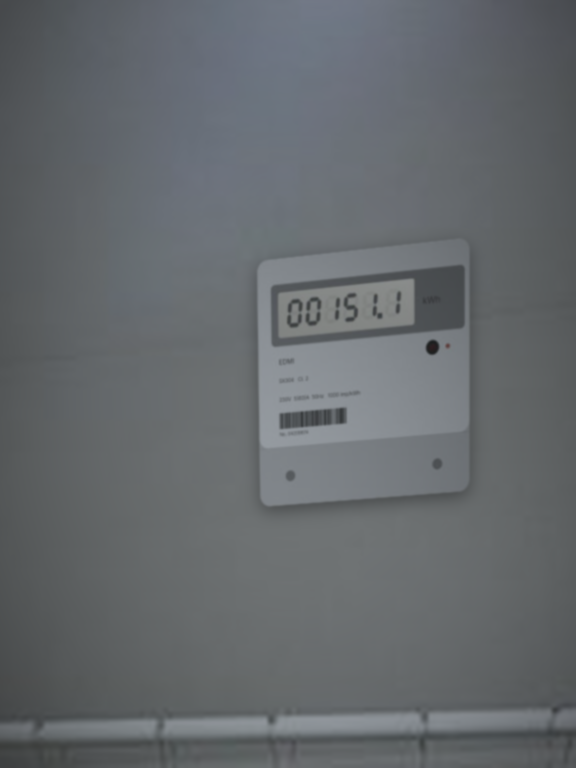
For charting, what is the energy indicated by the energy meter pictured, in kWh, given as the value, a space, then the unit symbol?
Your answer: 151.1 kWh
